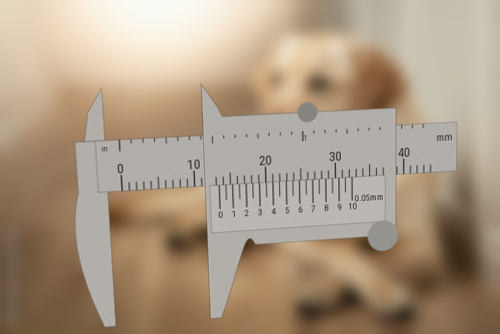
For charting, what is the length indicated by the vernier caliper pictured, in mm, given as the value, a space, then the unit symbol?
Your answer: 13.4 mm
